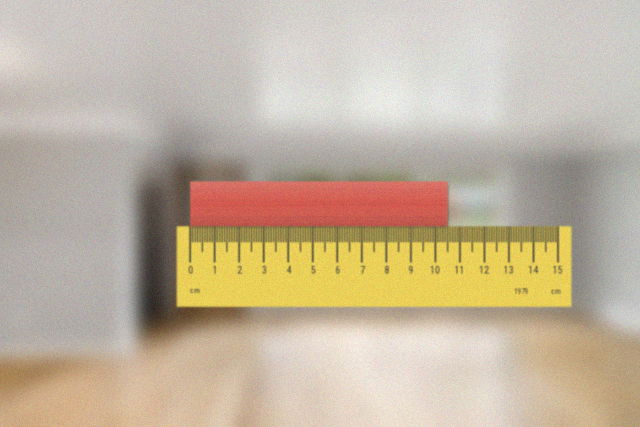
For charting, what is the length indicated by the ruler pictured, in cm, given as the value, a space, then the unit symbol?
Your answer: 10.5 cm
